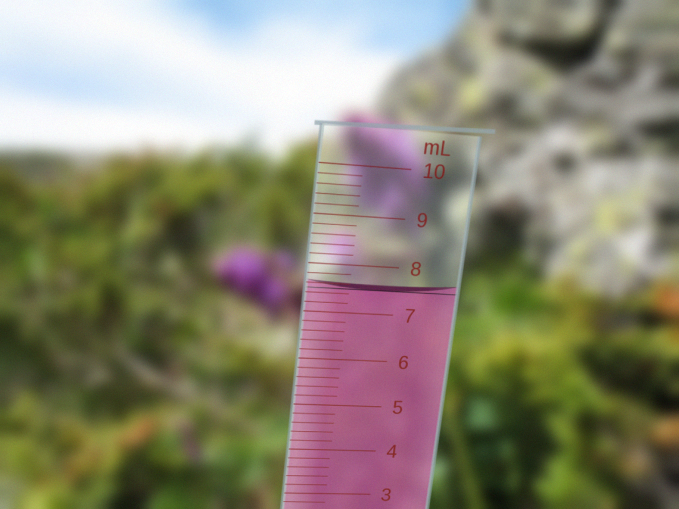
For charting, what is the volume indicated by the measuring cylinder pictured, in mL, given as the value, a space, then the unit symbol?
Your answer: 7.5 mL
